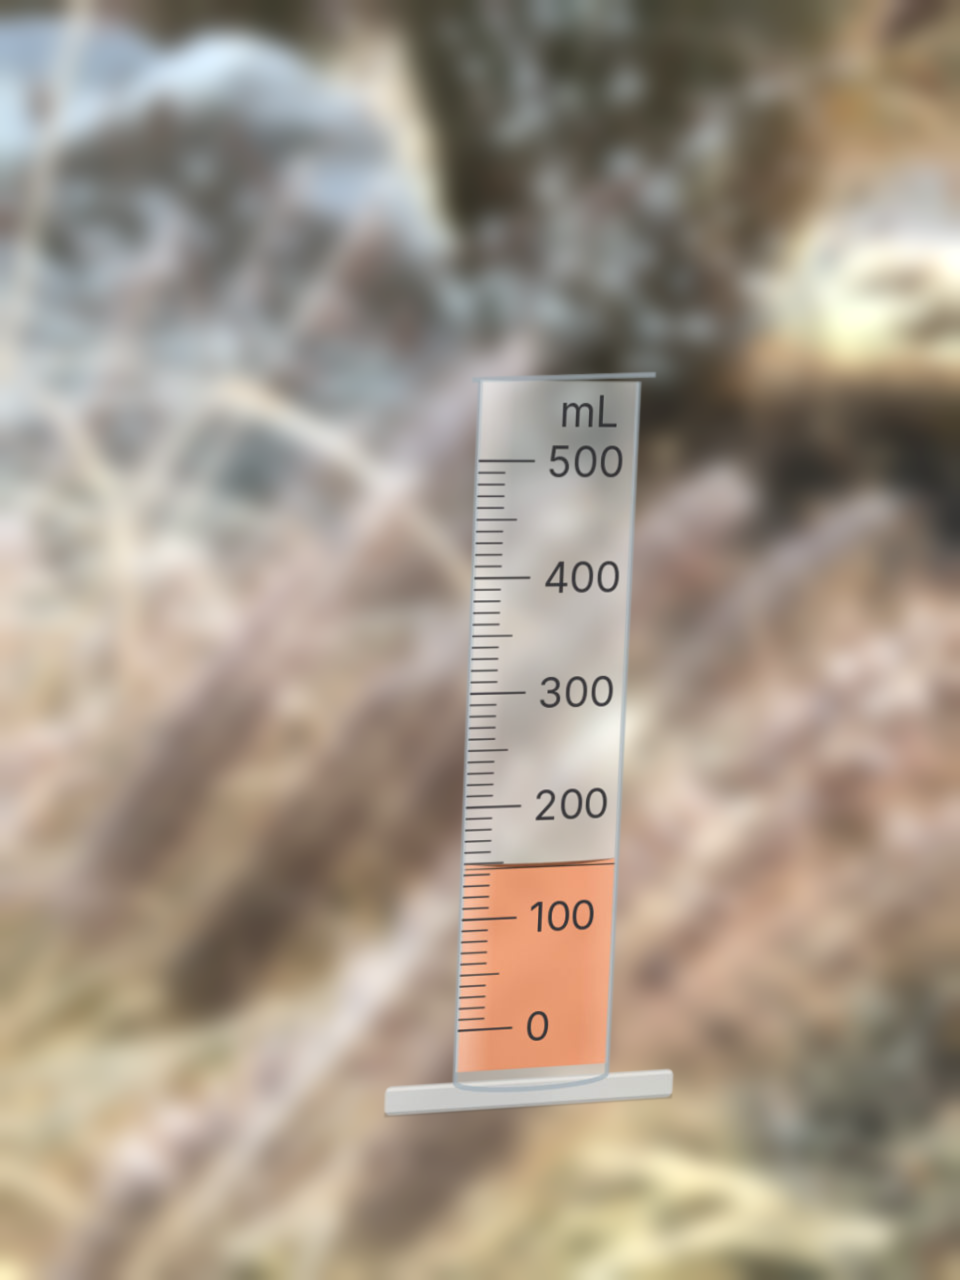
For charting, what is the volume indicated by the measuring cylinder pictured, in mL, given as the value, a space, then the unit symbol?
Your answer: 145 mL
